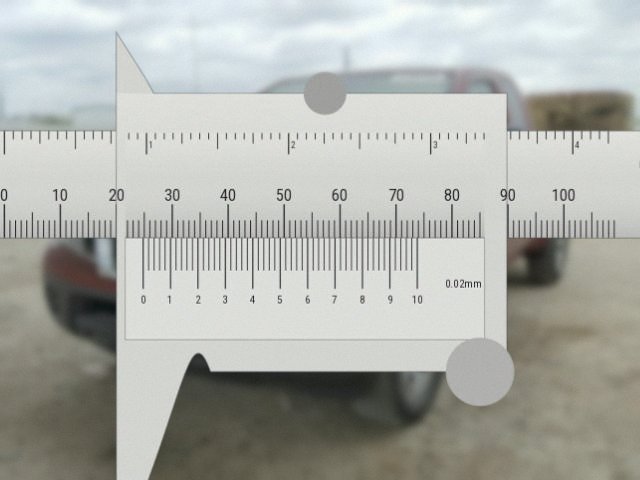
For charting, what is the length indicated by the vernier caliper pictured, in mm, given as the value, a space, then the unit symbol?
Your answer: 24.8 mm
